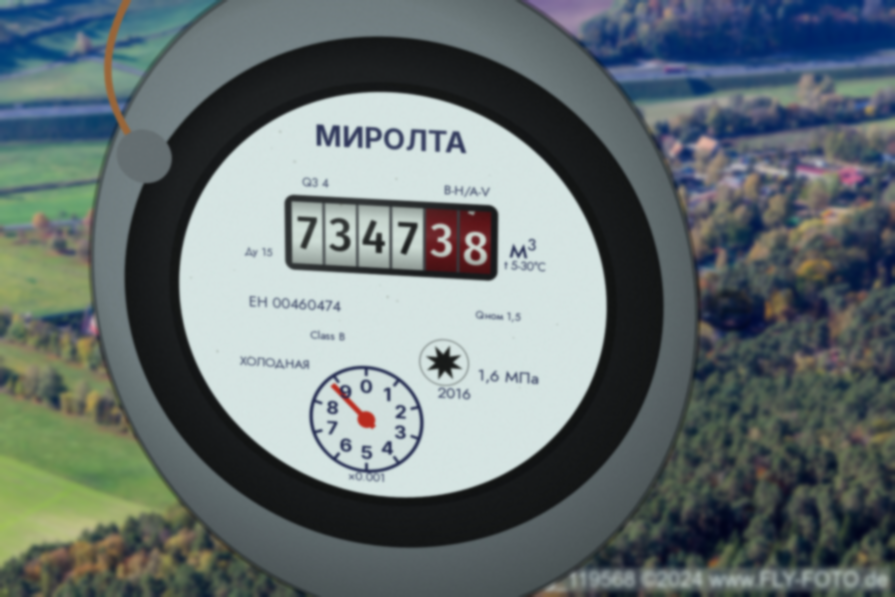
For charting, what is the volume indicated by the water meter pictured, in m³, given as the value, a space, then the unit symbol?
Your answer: 7347.378 m³
